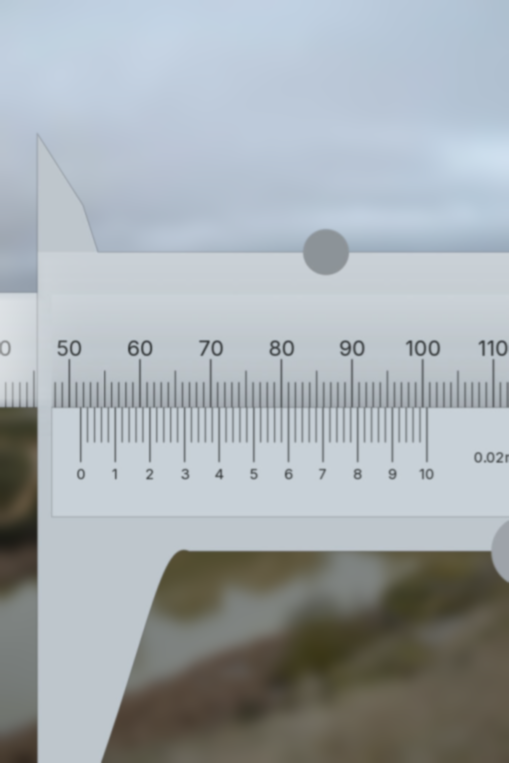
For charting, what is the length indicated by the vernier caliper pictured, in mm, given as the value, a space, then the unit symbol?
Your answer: 51.6 mm
